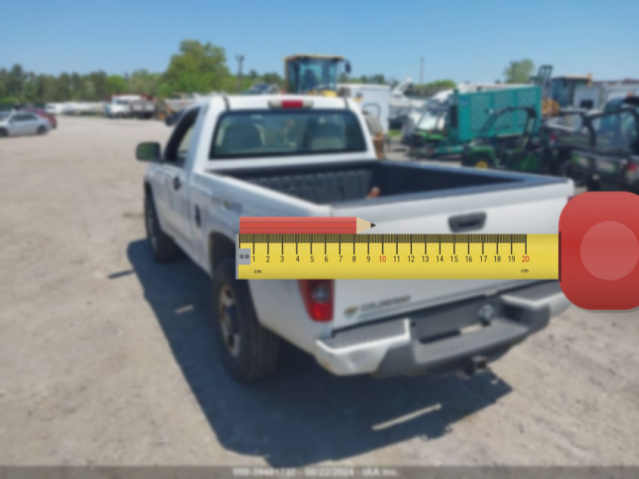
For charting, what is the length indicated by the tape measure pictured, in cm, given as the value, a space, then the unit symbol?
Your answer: 9.5 cm
